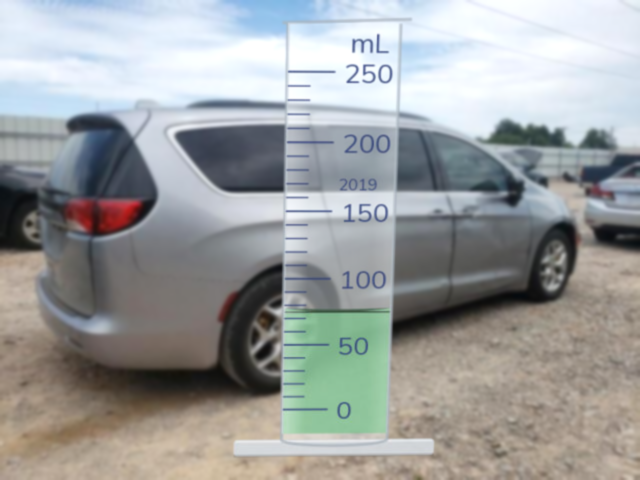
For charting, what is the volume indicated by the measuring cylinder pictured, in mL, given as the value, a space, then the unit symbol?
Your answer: 75 mL
